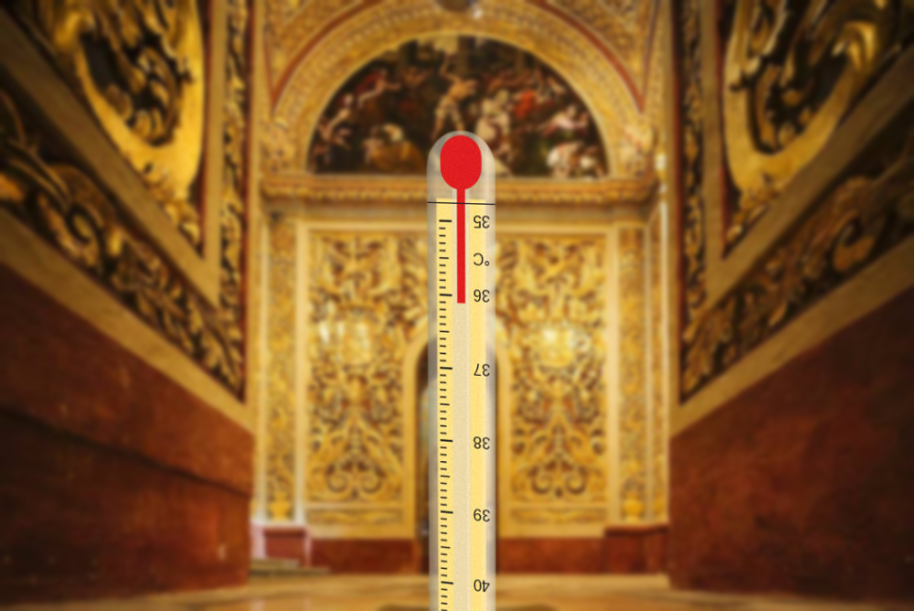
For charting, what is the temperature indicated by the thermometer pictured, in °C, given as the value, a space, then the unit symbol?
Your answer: 36.1 °C
